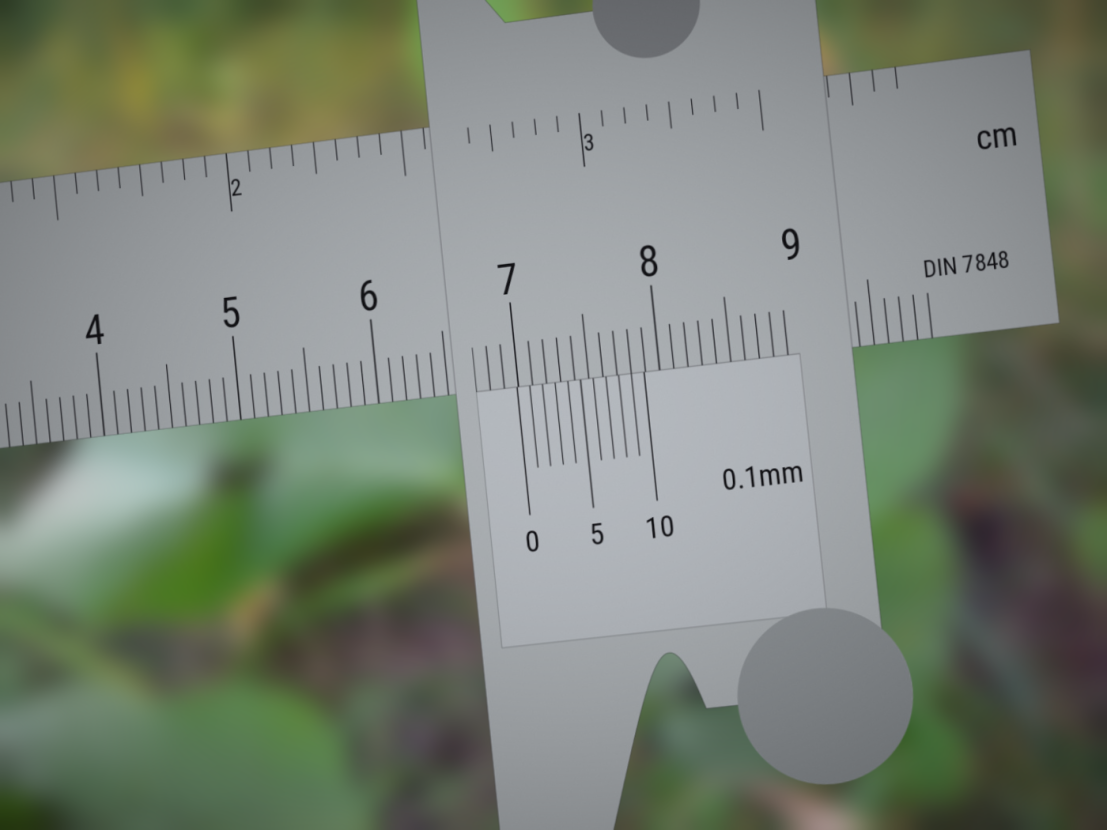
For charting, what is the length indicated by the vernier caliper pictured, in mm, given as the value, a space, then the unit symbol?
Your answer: 69.9 mm
